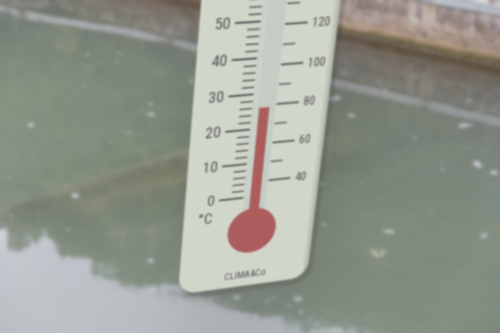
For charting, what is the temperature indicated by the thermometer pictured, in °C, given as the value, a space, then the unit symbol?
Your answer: 26 °C
